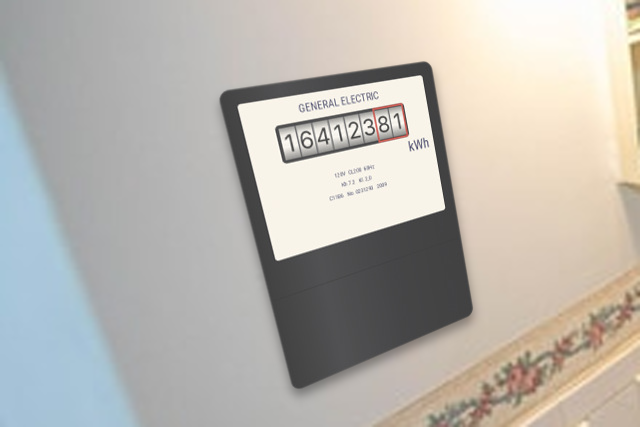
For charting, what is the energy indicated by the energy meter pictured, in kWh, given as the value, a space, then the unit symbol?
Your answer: 164123.81 kWh
